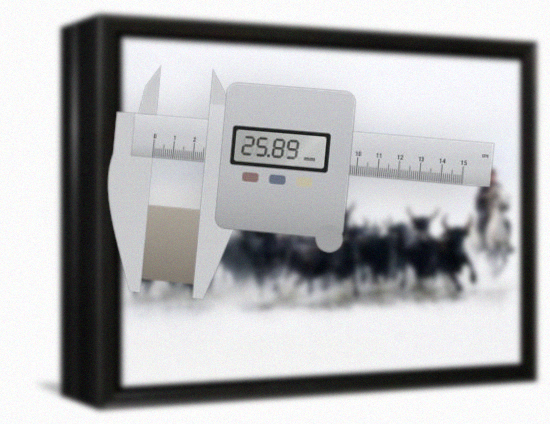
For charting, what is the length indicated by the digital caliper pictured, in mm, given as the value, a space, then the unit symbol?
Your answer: 25.89 mm
